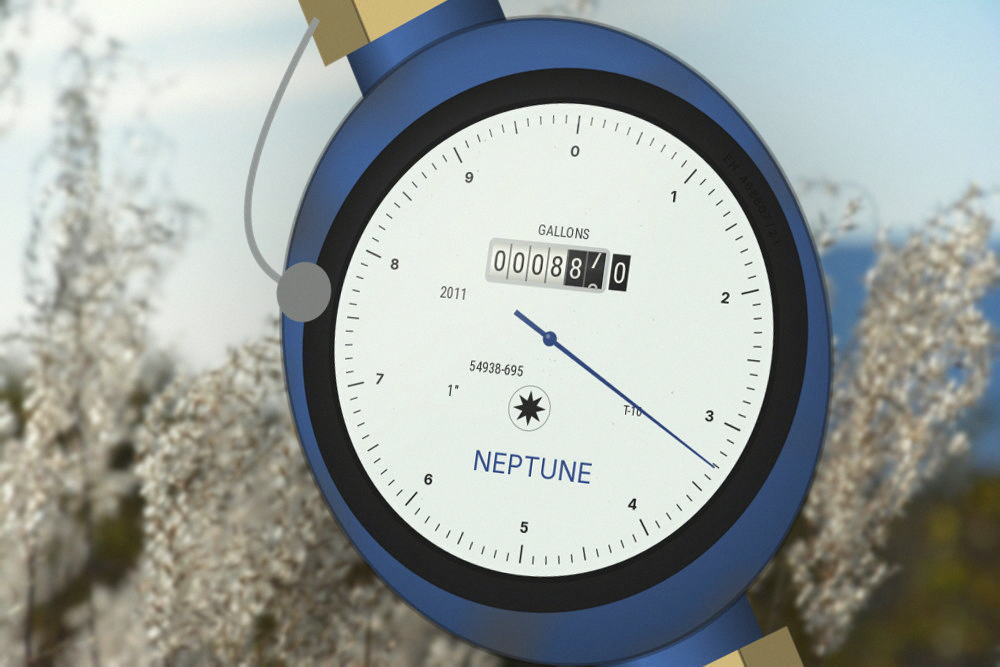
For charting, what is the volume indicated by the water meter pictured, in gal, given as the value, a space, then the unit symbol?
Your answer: 8873.3 gal
